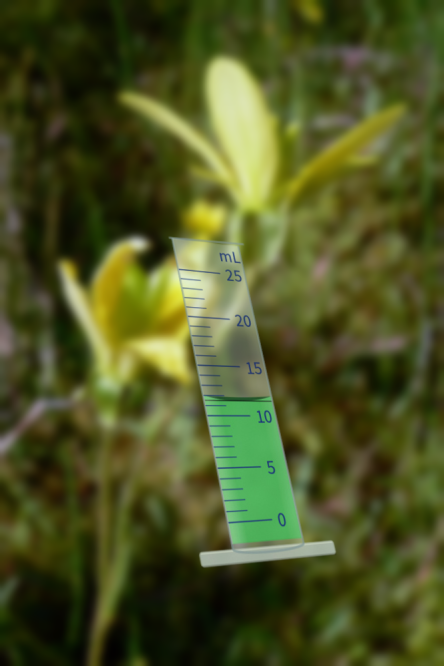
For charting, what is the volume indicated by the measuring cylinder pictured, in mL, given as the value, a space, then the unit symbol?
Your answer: 11.5 mL
